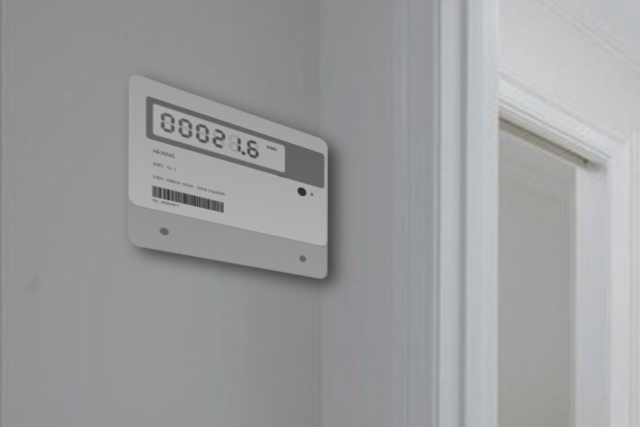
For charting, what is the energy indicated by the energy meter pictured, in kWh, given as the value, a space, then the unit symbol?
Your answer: 21.6 kWh
